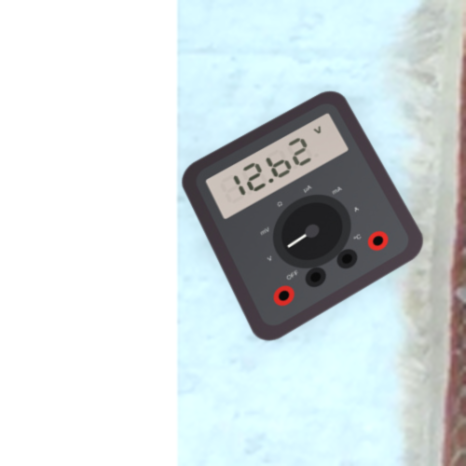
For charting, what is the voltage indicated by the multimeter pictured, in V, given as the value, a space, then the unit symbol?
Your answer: 12.62 V
